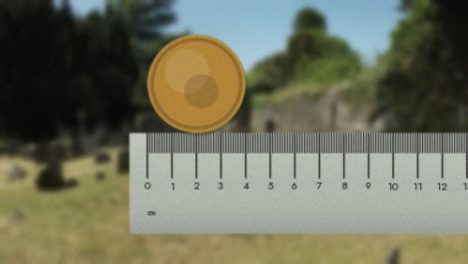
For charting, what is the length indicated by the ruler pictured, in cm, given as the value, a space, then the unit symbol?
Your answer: 4 cm
